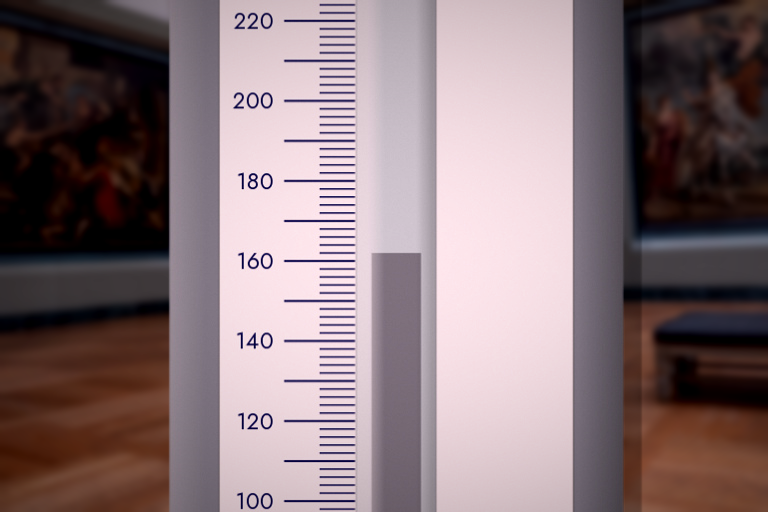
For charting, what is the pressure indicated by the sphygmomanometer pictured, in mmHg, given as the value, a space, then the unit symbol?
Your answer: 162 mmHg
